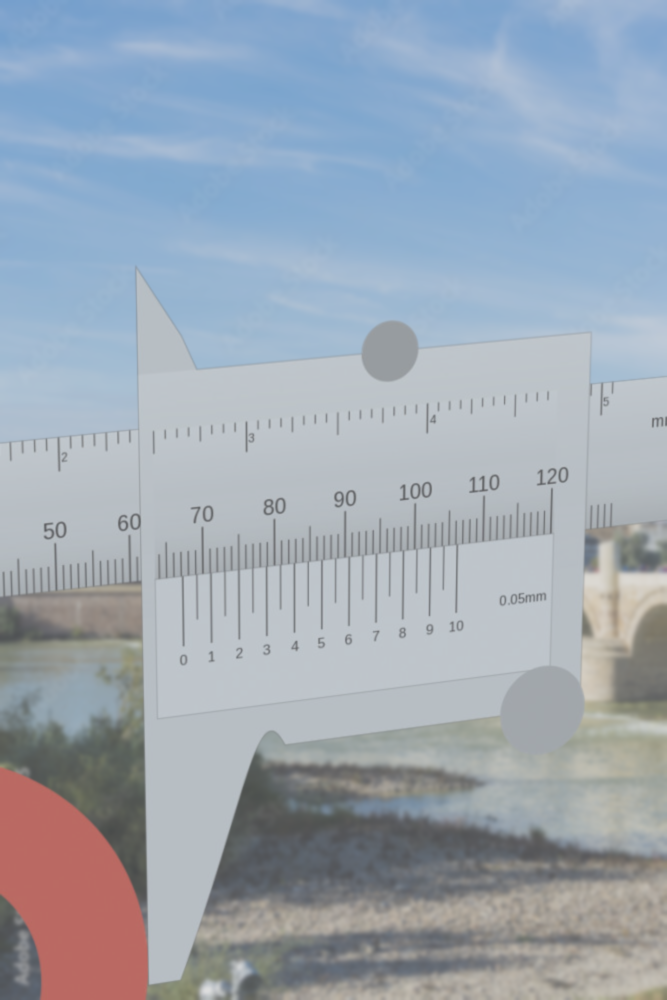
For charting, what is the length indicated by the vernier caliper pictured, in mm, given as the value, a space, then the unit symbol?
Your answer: 67.2 mm
